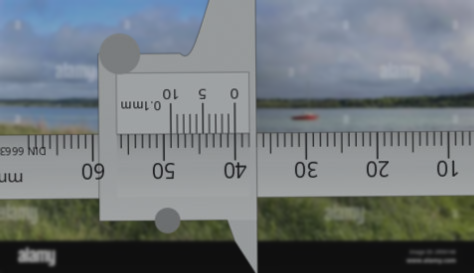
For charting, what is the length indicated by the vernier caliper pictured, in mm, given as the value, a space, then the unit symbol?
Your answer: 40.0 mm
